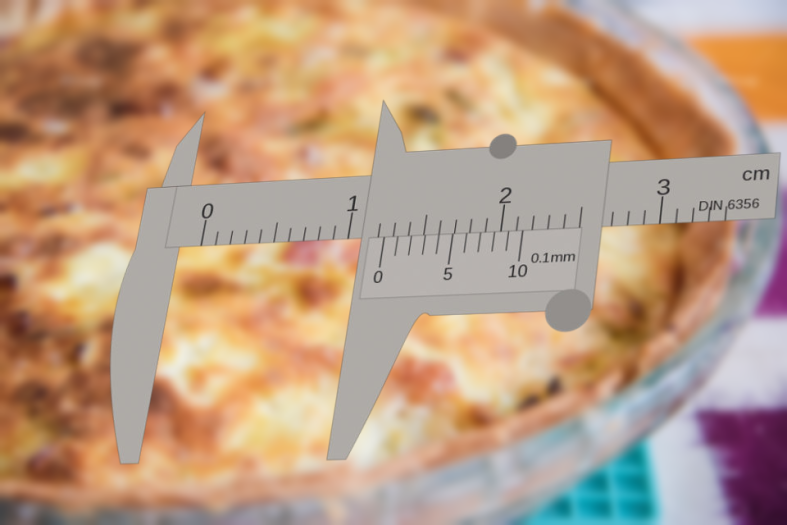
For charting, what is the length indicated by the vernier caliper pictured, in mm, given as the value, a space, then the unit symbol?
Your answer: 12.4 mm
